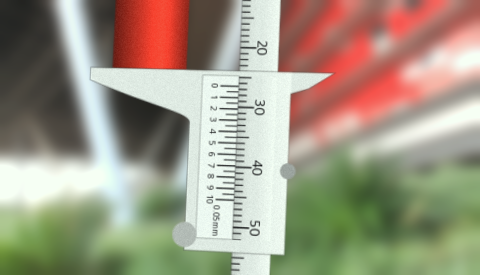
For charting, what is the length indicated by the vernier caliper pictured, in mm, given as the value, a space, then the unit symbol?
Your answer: 26.5 mm
